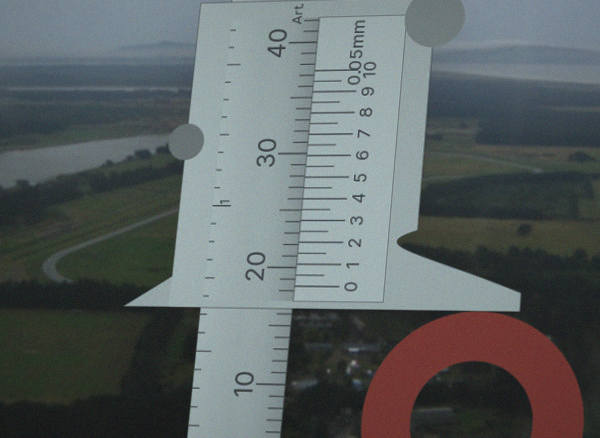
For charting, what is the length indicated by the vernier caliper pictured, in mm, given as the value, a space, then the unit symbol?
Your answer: 18.4 mm
